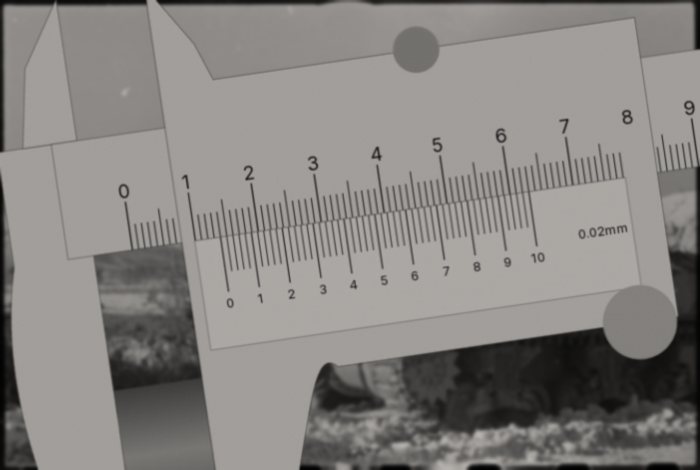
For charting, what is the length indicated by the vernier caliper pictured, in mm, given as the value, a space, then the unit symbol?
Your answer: 14.0 mm
